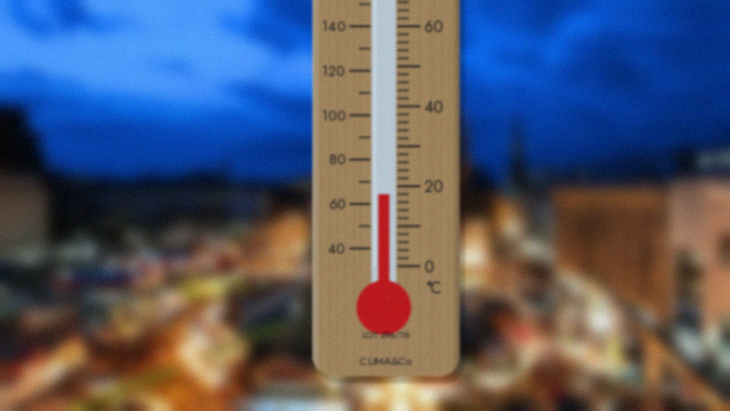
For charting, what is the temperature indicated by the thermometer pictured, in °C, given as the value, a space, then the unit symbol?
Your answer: 18 °C
